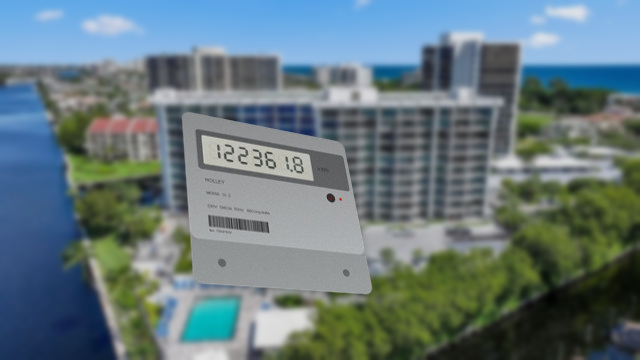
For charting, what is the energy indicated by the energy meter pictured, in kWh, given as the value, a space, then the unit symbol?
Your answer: 122361.8 kWh
